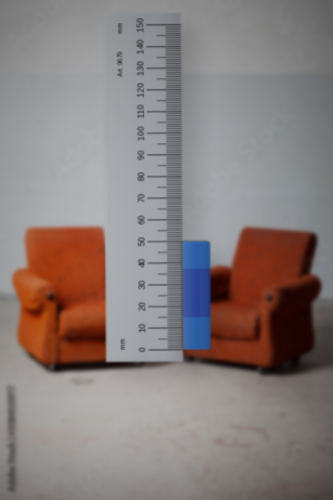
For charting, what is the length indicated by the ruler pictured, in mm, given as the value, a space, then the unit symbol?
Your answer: 50 mm
